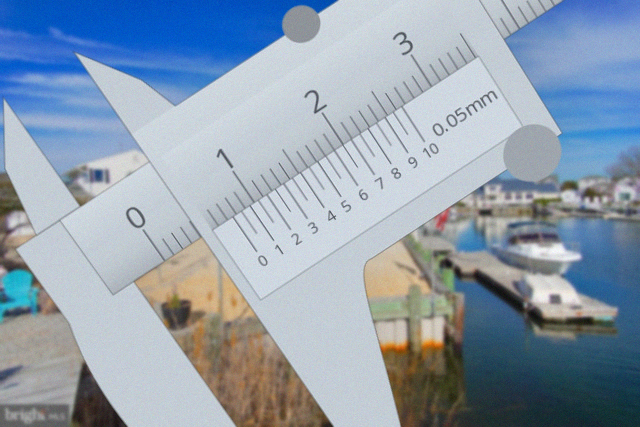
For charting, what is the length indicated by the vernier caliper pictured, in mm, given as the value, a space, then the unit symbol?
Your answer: 7.6 mm
